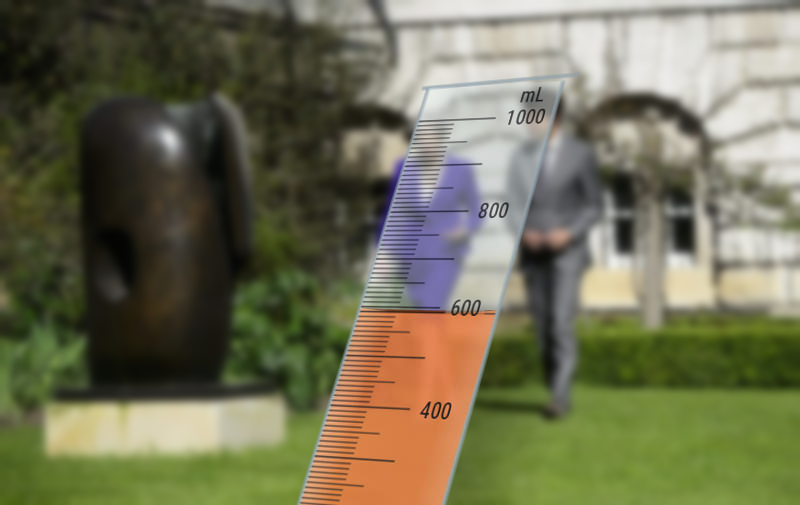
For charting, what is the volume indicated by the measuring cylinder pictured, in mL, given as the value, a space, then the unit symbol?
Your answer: 590 mL
